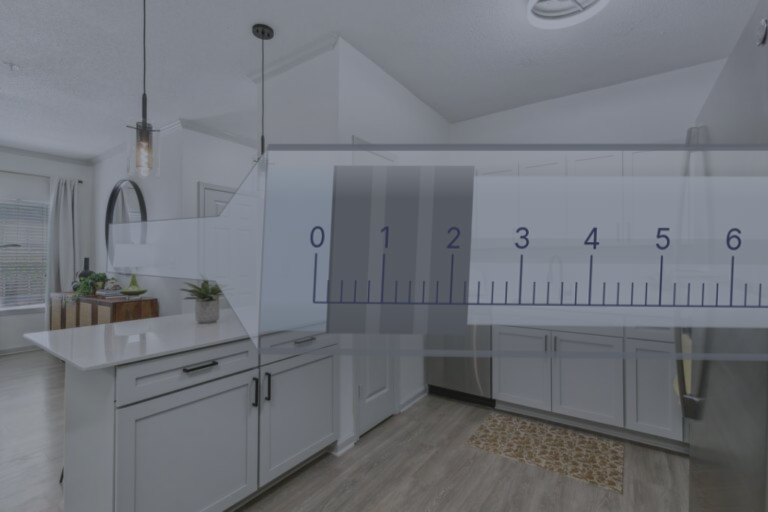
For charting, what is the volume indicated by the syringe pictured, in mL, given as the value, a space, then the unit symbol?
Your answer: 0.2 mL
